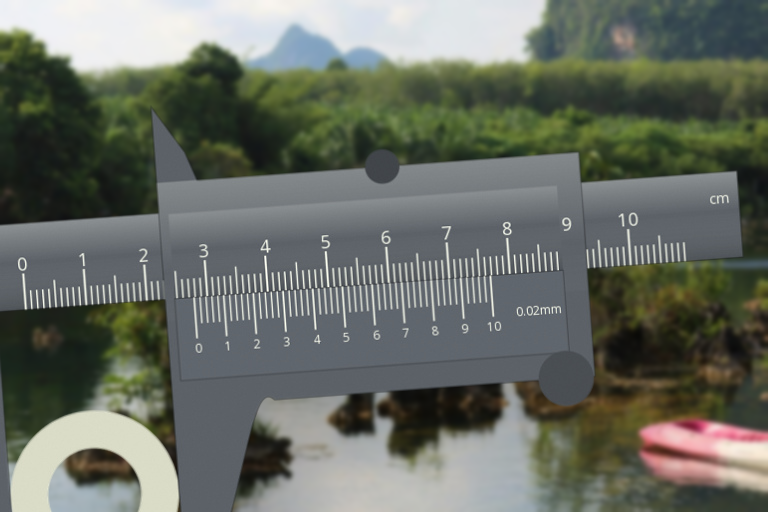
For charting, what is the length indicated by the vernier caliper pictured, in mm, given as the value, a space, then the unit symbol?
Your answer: 27.8 mm
